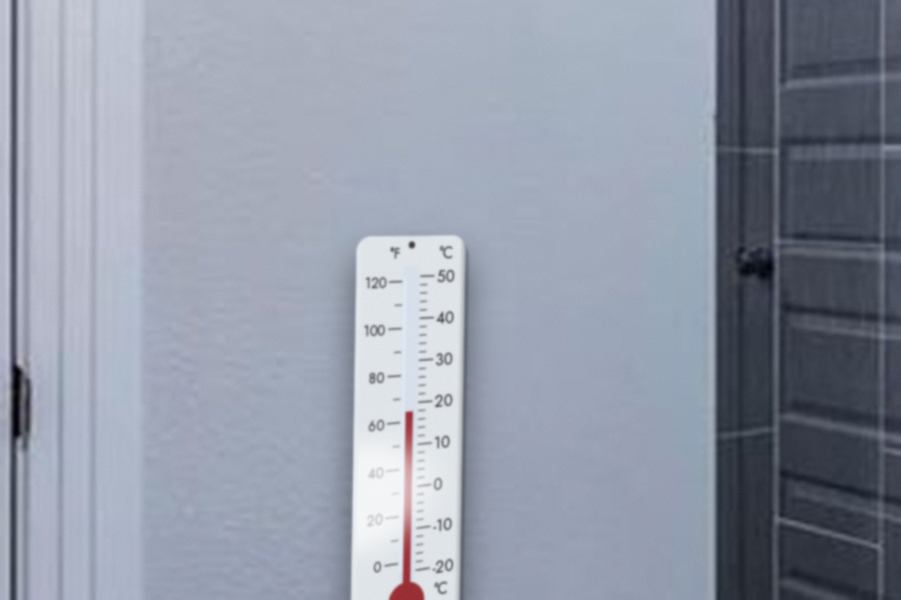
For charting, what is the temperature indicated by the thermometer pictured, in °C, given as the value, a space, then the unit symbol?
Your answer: 18 °C
